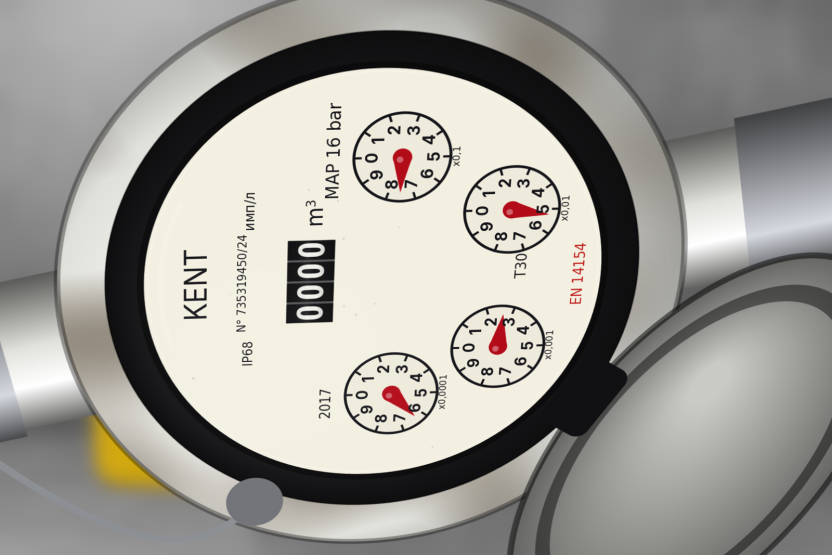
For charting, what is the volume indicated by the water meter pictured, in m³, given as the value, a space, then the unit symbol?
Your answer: 0.7526 m³
